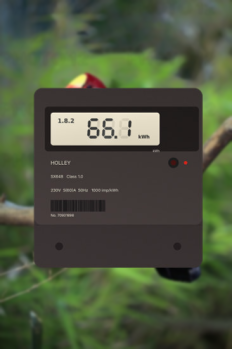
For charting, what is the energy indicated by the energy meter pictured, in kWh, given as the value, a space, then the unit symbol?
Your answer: 66.1 kWh
